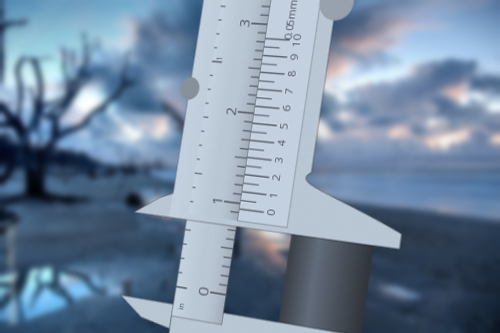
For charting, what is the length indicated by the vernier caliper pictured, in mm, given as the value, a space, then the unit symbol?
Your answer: 9.4 mm
